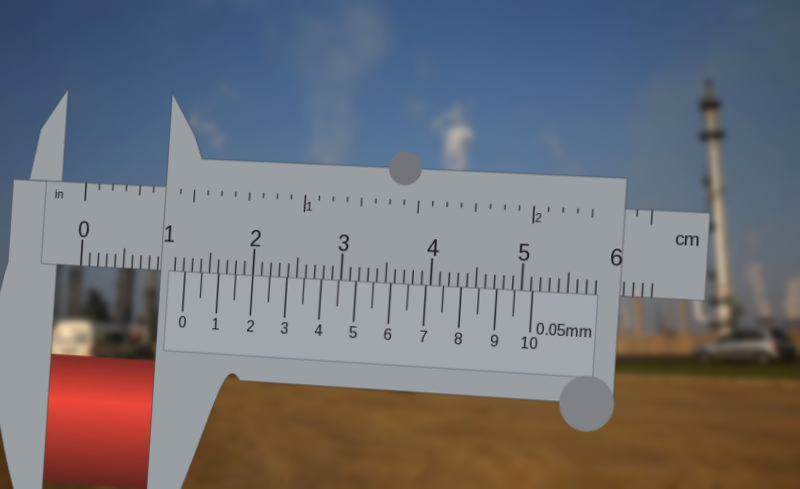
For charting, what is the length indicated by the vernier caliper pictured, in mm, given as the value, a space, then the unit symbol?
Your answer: 12.2 mm
